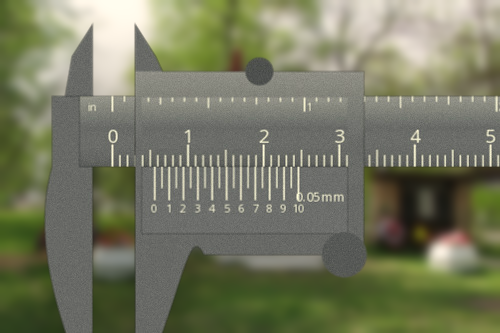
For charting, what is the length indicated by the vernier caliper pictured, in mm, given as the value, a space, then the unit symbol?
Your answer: 5.6 mm
